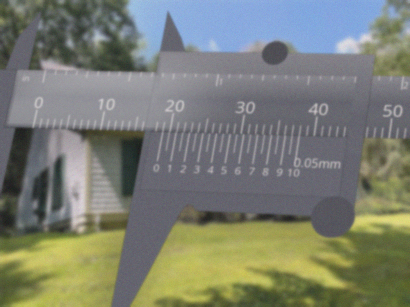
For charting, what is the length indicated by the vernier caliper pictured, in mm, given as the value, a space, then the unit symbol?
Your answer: 19.0 mm
